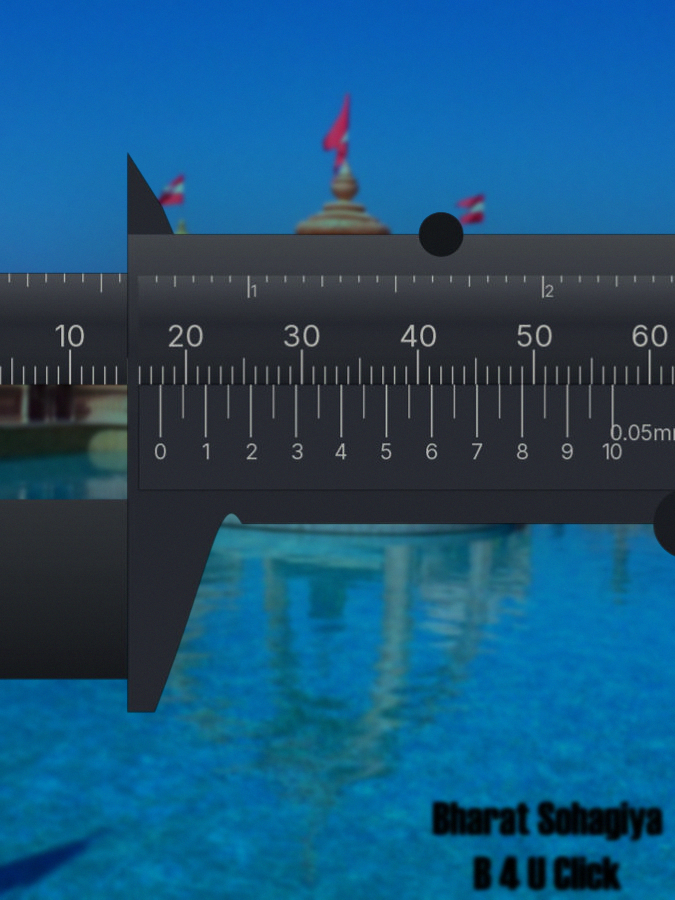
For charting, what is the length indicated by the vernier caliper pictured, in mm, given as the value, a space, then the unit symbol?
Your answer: 17.8 mm
